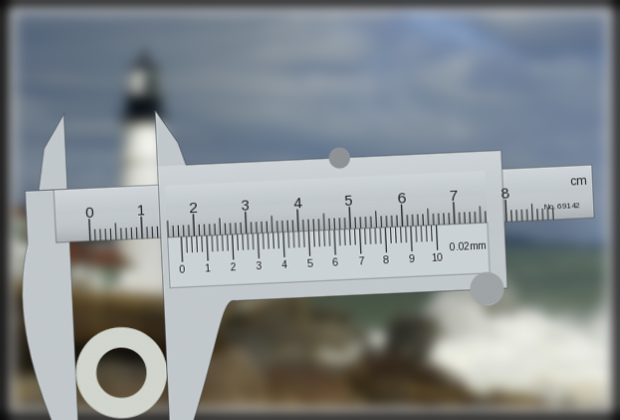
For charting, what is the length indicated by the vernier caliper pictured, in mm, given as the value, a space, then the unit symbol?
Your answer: 17.5 mm
